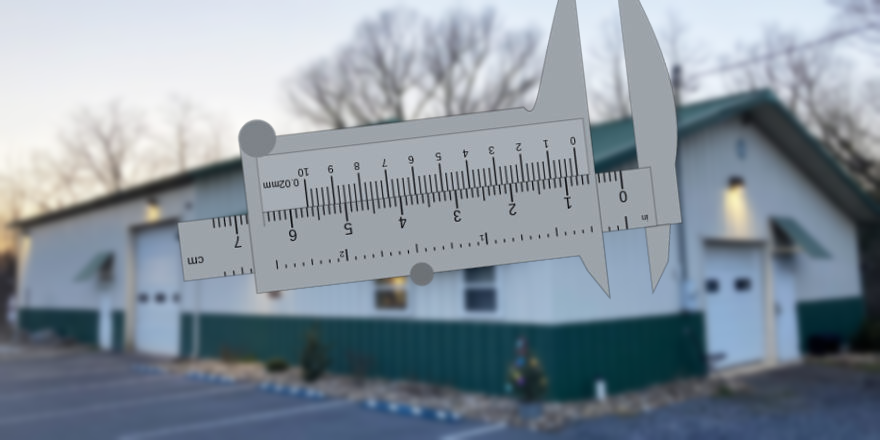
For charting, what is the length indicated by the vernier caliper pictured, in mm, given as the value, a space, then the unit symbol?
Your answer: 7.8 mm
